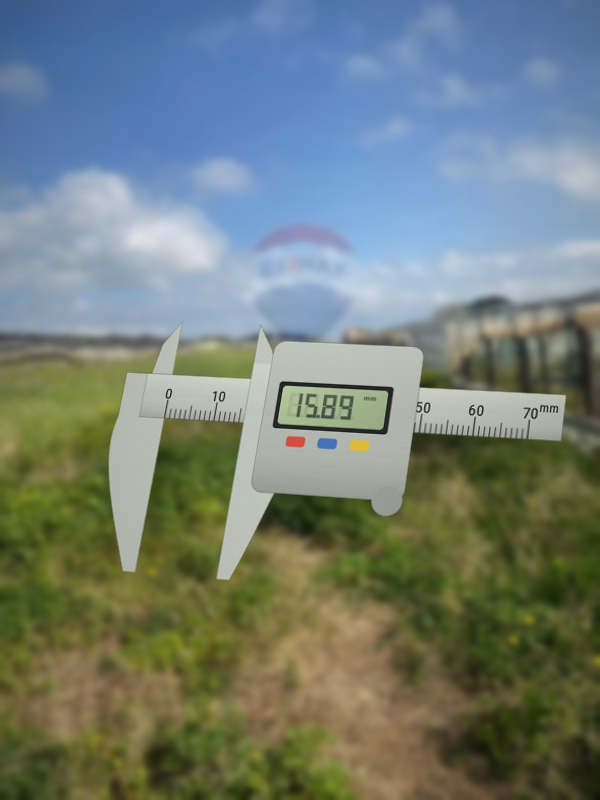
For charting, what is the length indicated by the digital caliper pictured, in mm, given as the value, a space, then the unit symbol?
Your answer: 15.89 mm
